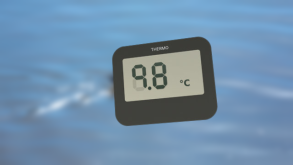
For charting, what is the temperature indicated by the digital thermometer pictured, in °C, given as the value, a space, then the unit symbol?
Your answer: 9.8 °C
